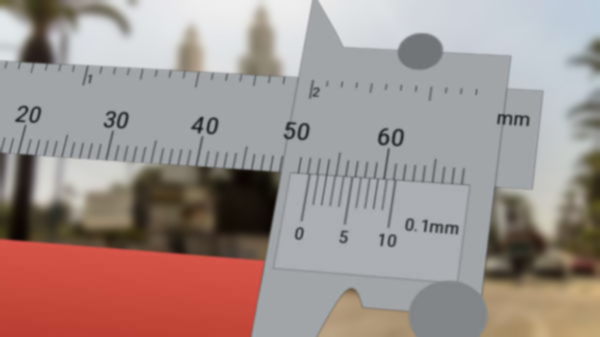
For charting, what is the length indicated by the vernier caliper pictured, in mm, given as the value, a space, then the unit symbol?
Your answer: 52.2 mm
